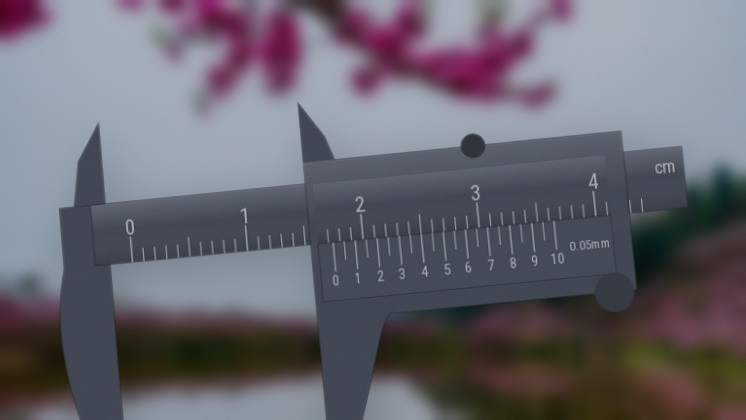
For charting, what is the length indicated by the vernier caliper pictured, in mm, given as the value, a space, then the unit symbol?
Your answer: 17.4 mm
